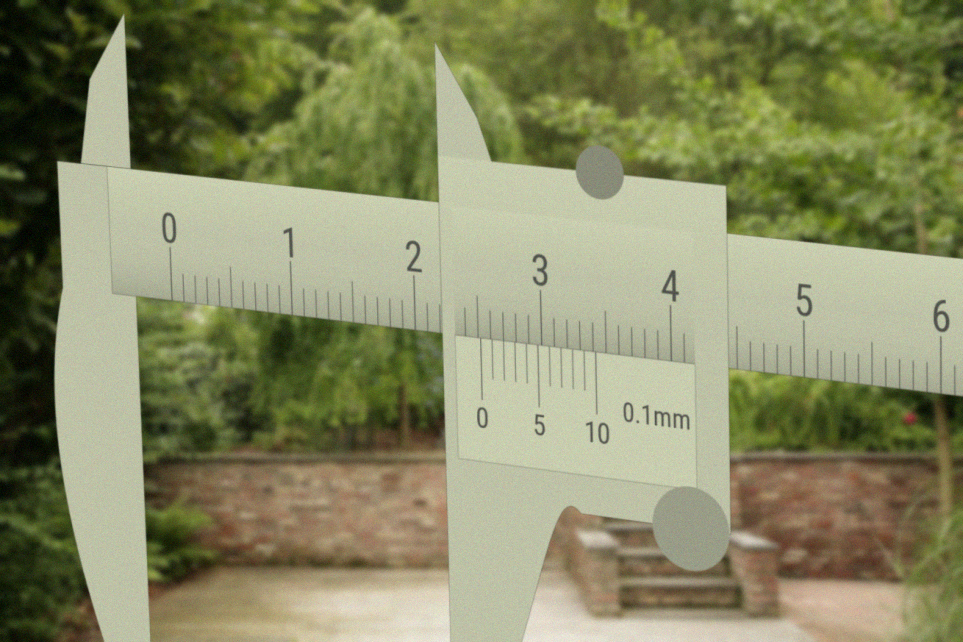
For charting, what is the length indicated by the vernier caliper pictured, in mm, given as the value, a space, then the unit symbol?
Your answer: 25.2 mm
